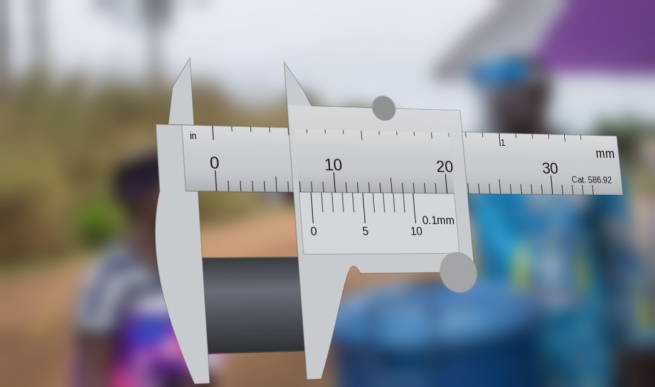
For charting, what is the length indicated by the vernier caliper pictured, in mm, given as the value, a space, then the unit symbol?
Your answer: 7.9 mm
